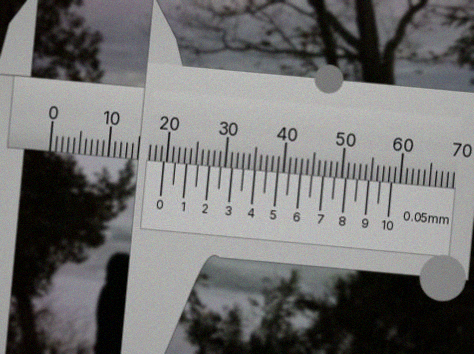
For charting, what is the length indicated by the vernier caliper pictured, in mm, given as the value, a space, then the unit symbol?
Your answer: 19.5 mm
